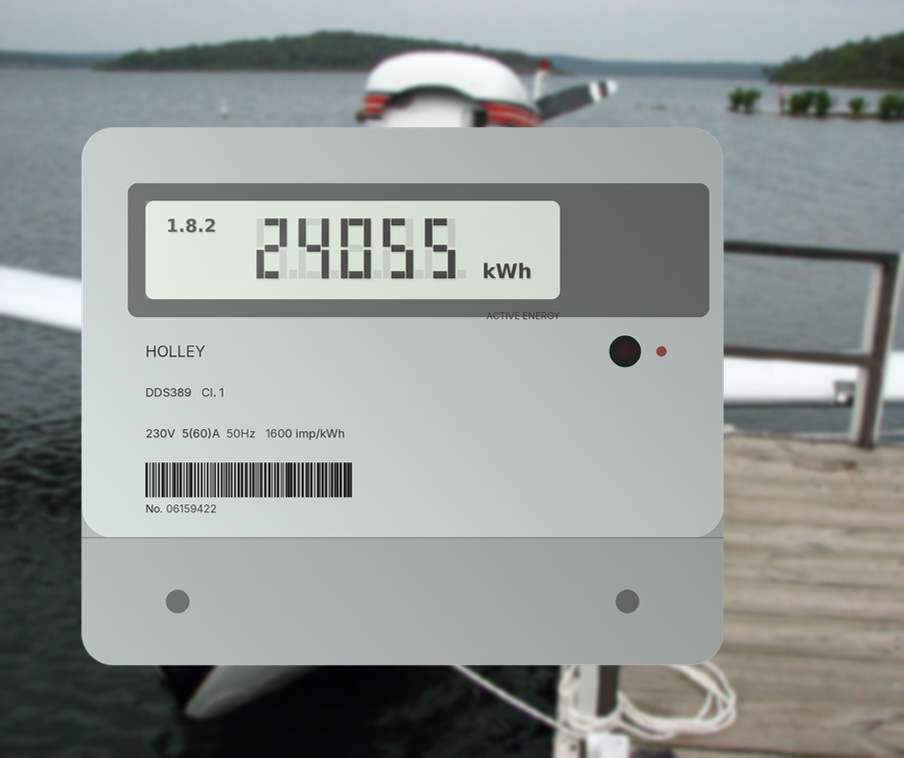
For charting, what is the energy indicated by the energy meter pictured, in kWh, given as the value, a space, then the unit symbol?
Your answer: 24055 kWh
